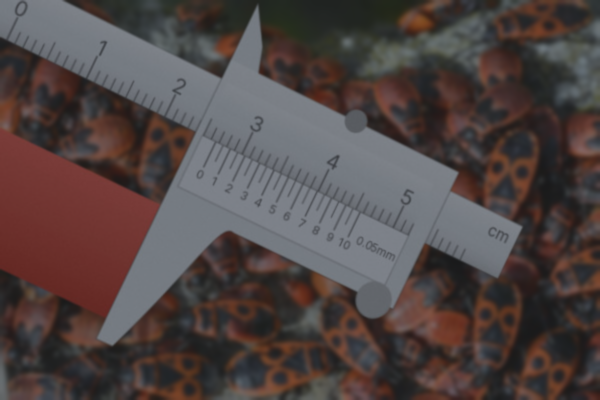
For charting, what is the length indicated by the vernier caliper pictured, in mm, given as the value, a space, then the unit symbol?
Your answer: 26.6 mm
